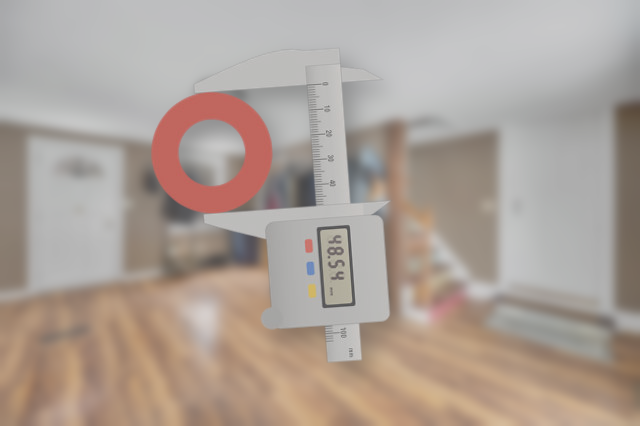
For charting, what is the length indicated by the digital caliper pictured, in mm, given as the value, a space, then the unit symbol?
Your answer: 48.54 mm
